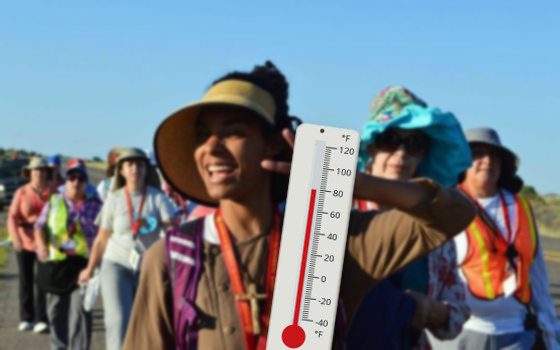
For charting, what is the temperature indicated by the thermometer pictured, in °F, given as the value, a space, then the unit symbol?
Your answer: 80 °F
